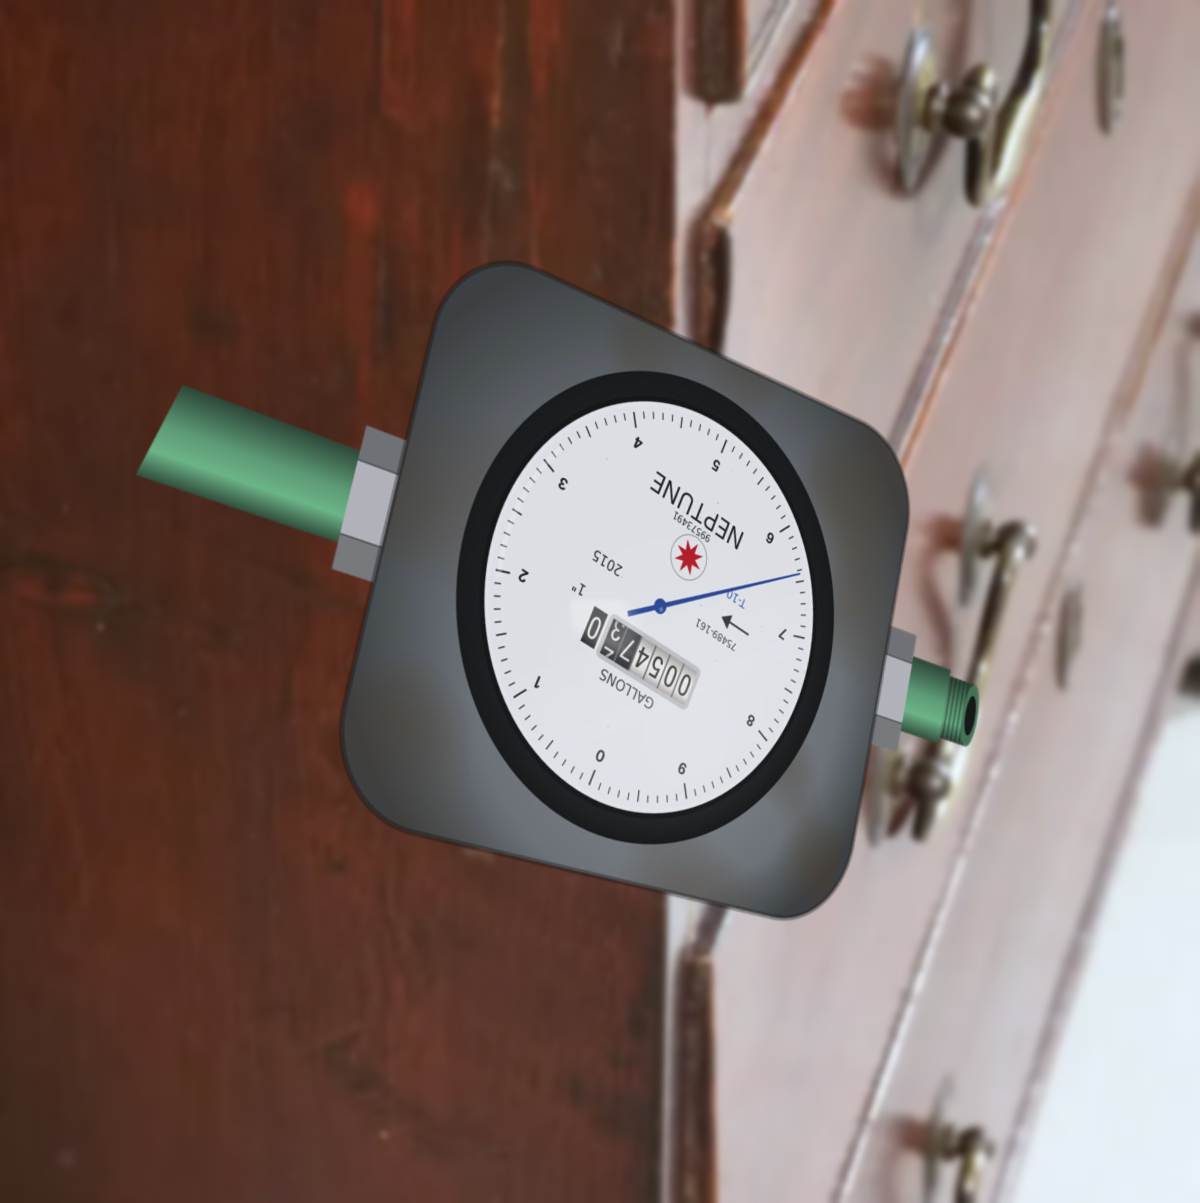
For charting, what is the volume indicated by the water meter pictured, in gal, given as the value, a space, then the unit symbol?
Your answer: 54726.4 gal
